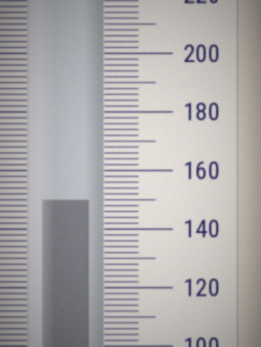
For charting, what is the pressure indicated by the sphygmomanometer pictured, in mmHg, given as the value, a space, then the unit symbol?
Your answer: 150 mmHg
